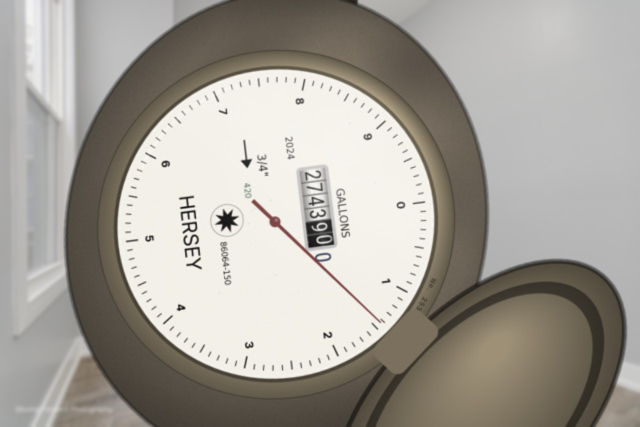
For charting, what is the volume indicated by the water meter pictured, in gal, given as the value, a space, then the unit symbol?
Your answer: 2743901.4 gal
